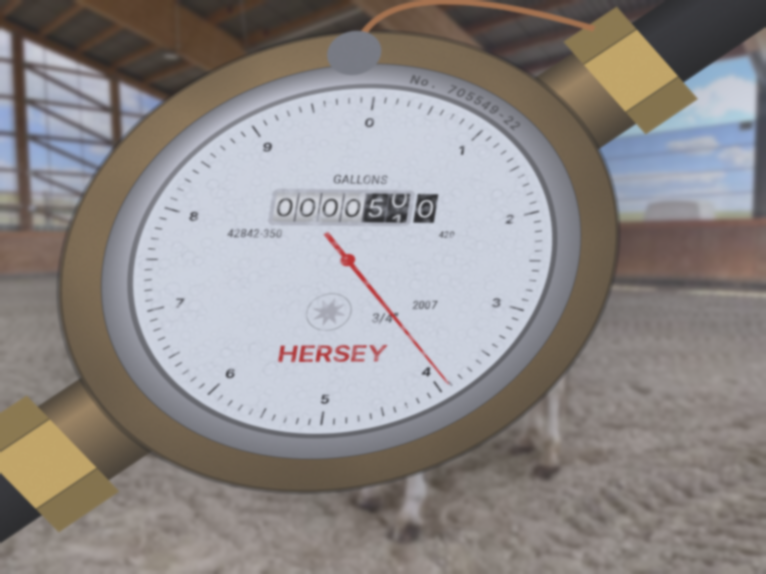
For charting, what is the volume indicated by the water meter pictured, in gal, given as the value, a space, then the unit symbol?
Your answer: 503.9 gal
